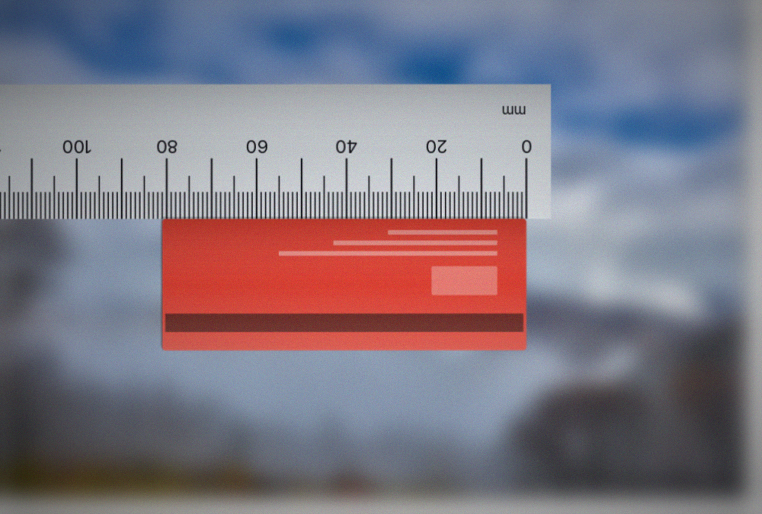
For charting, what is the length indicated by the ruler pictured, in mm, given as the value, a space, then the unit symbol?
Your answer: 81 mm
